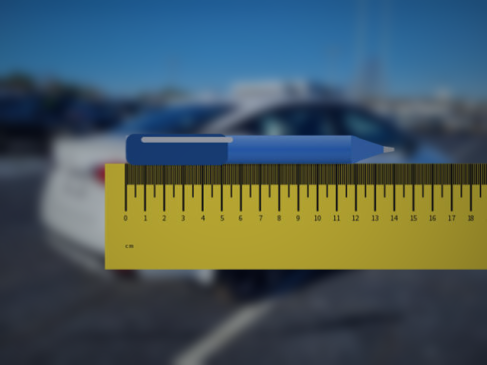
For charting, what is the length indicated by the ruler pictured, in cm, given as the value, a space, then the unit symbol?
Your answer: 14 cm
